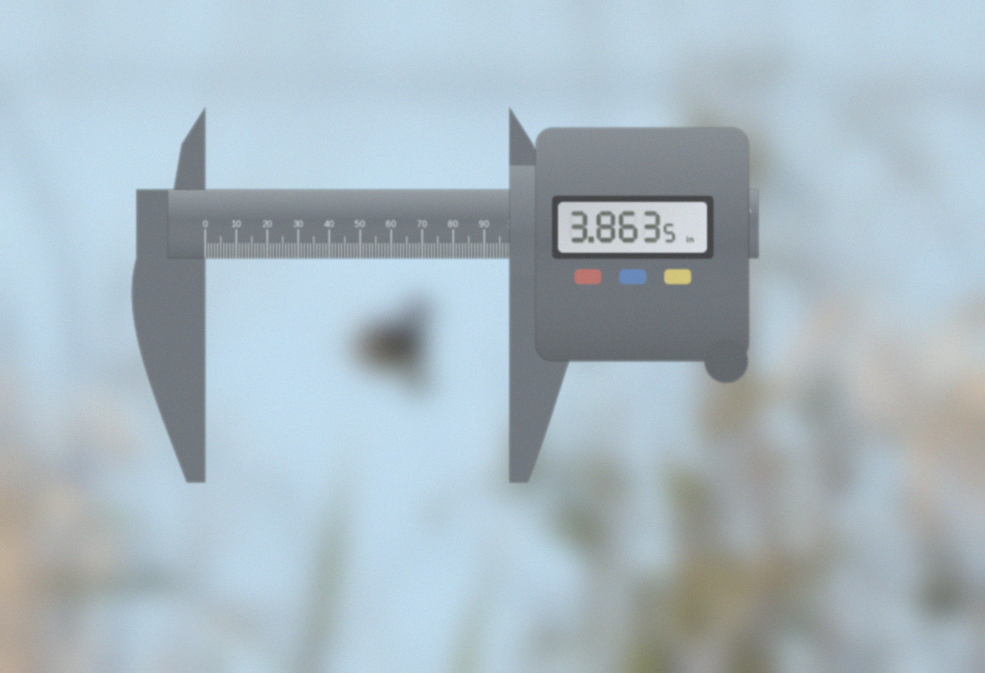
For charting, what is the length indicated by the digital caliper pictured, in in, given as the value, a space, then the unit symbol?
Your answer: 3.8635 in
